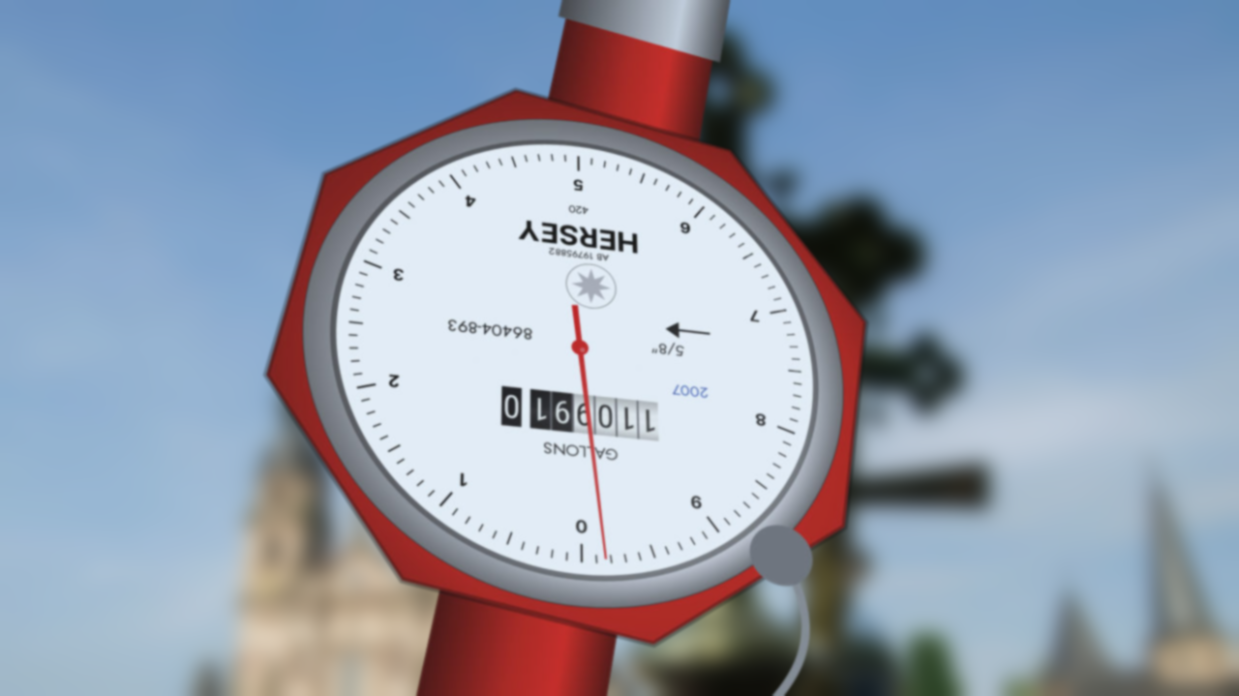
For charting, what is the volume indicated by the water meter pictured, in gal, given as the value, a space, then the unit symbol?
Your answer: 1109909.8 gal
